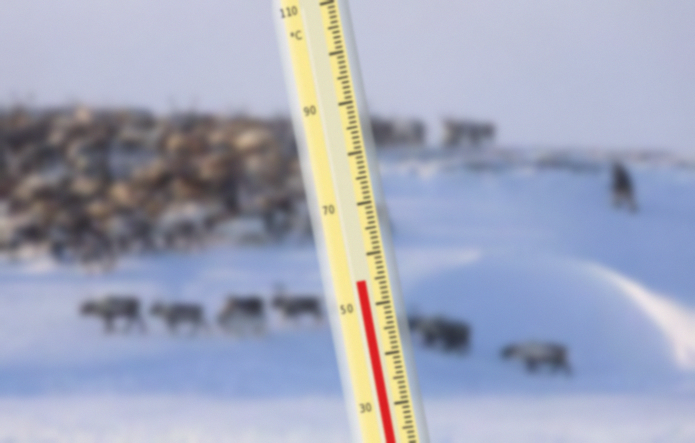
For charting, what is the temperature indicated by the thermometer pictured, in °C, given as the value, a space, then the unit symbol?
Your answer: 55 °C
